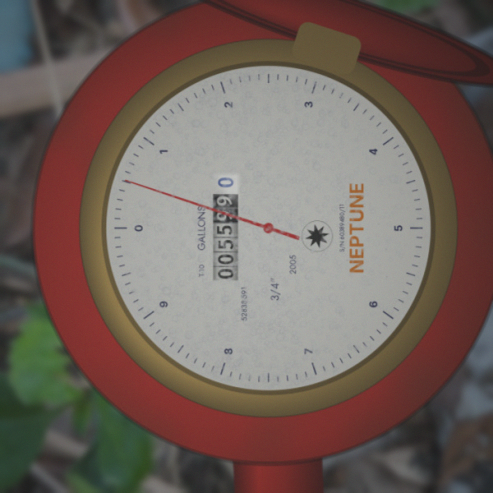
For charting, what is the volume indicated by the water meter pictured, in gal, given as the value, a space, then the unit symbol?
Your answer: 55990.5 gal
